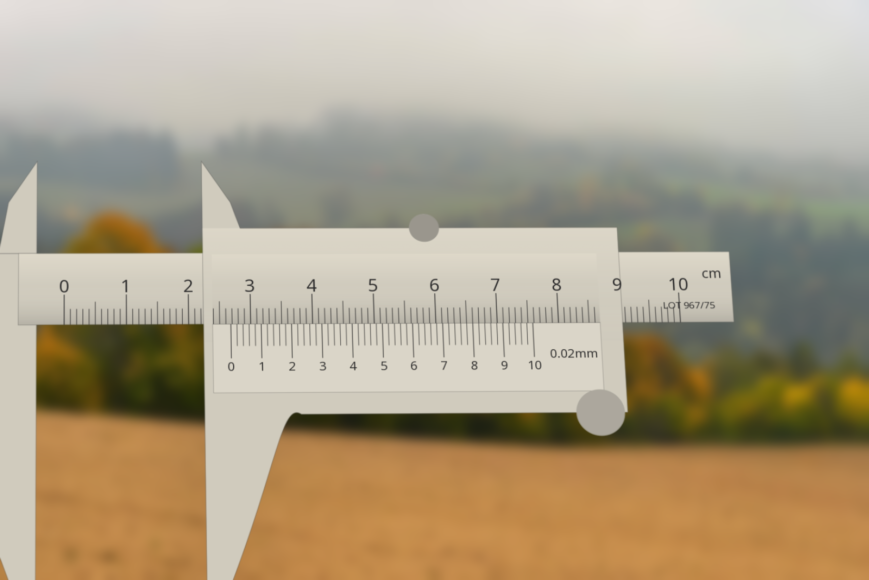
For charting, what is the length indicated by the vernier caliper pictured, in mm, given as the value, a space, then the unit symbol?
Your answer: 26.8 mm
